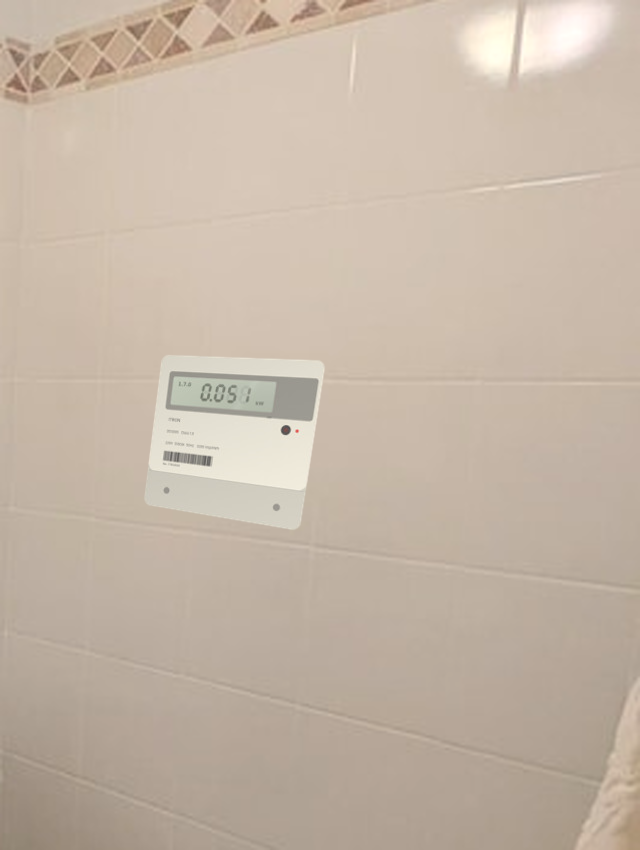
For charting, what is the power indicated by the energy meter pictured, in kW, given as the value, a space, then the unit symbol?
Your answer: 0.051 kW
